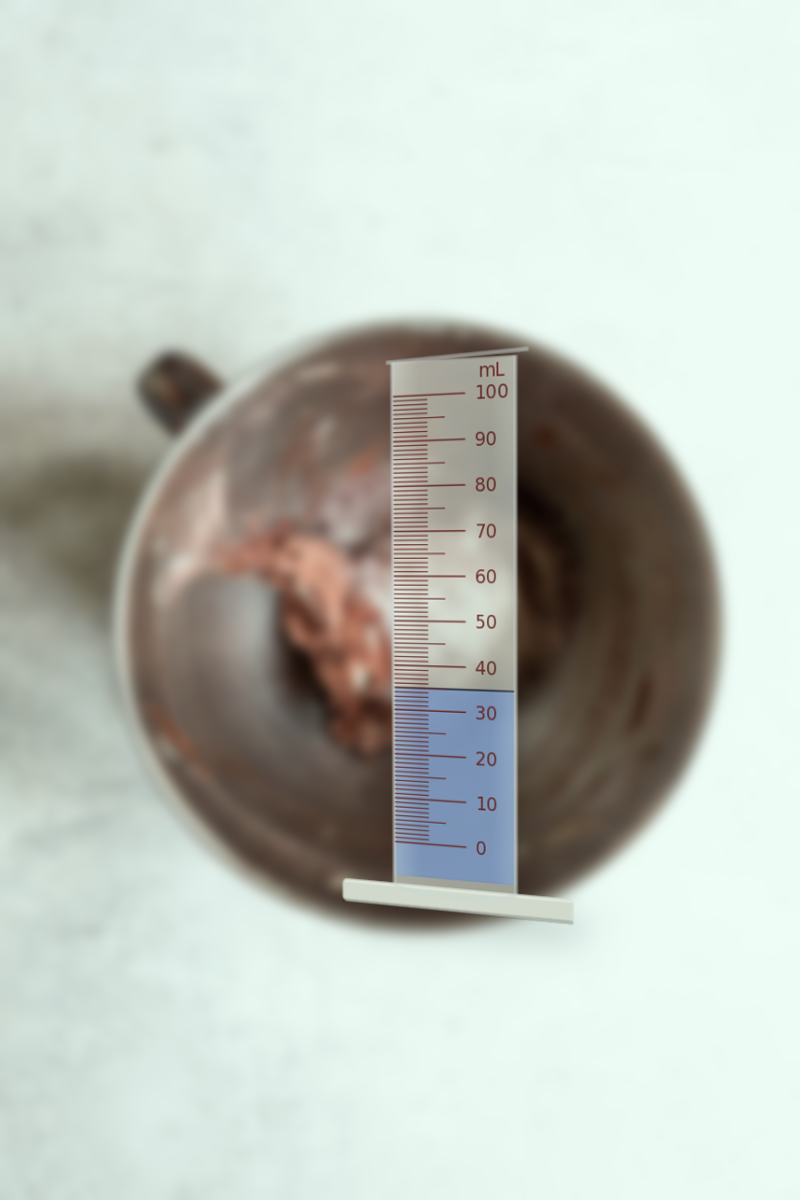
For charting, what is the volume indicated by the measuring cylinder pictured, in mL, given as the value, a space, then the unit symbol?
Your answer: 35 mL
